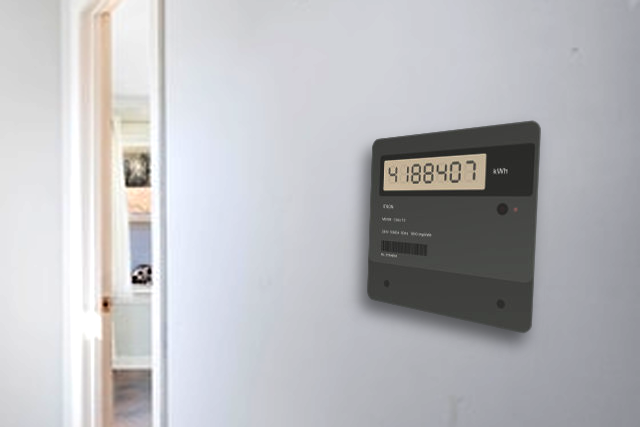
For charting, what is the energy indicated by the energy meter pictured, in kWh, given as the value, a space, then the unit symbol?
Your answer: 4188407 kWh
